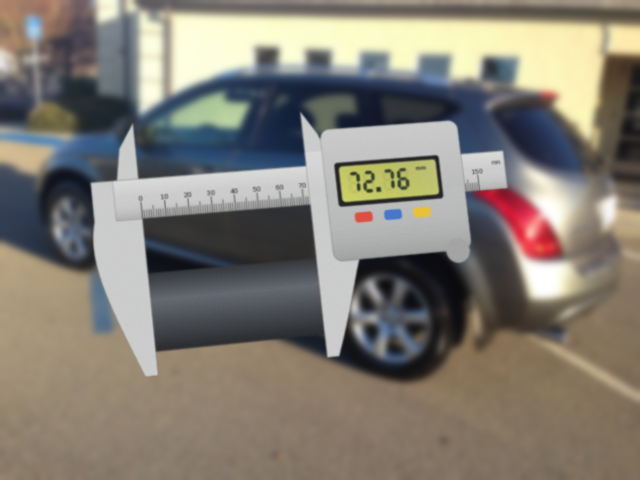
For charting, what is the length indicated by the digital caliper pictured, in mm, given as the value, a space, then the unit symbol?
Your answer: 72.76 mm
